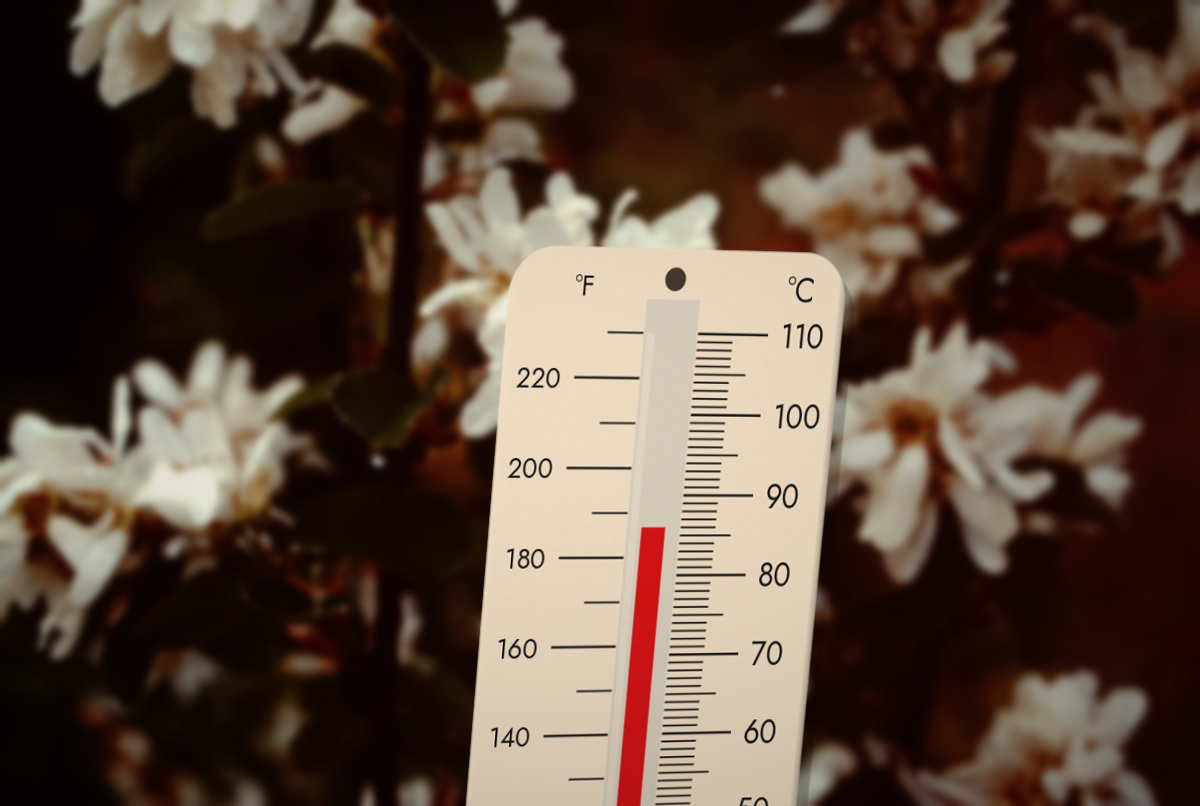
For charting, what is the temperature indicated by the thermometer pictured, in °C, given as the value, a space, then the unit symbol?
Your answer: 86 °C
